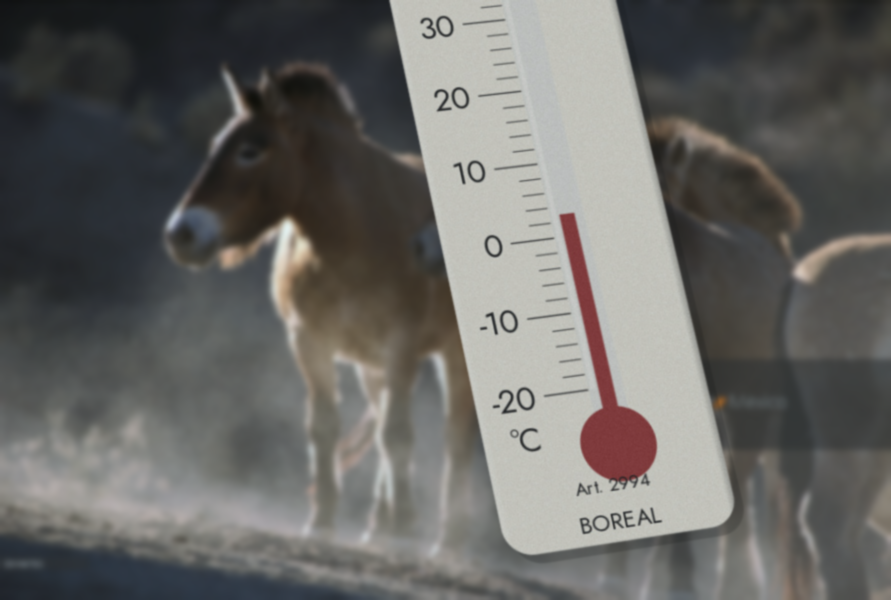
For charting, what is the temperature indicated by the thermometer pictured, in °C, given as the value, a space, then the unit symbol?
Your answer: 3 °C
